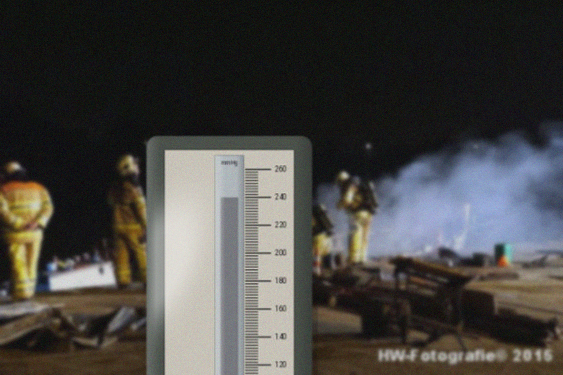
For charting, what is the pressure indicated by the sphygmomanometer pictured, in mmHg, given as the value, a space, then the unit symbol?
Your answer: 240 mmHg
